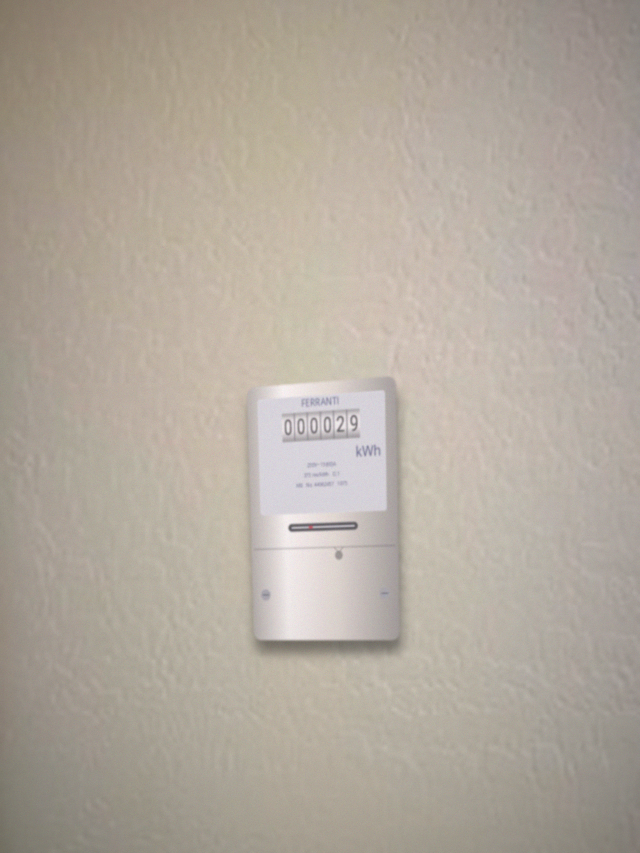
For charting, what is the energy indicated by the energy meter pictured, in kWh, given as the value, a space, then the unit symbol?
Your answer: 29 kWh
